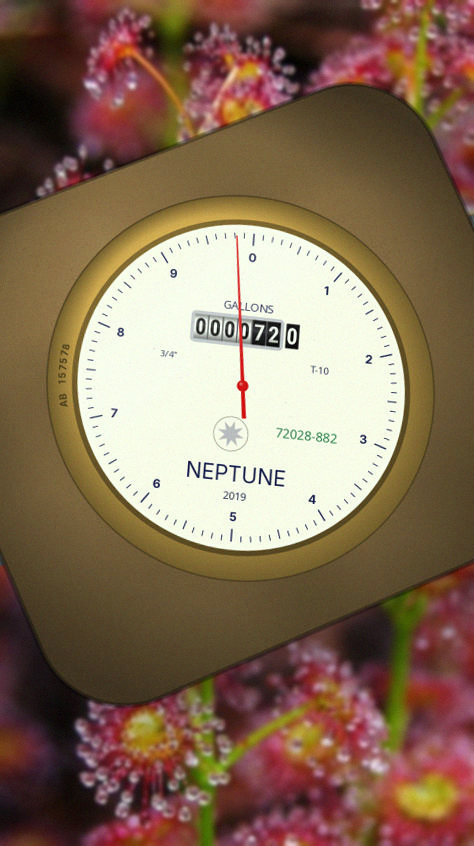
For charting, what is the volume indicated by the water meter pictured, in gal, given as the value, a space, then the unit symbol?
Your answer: 719.8 gal
